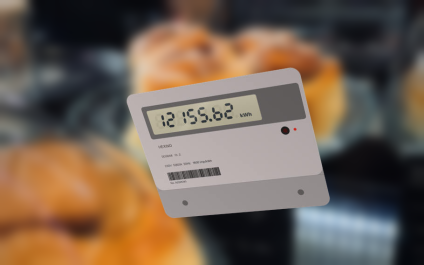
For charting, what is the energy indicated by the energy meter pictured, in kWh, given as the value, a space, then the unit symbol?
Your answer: 12155.62 kWh
